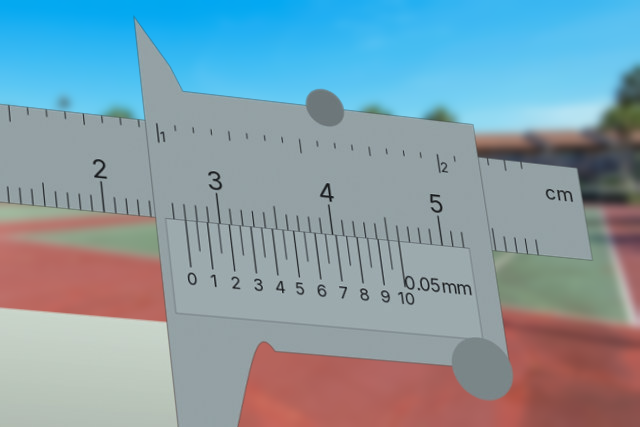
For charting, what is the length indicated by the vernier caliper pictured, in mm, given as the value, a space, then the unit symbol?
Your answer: 27.0 mm
